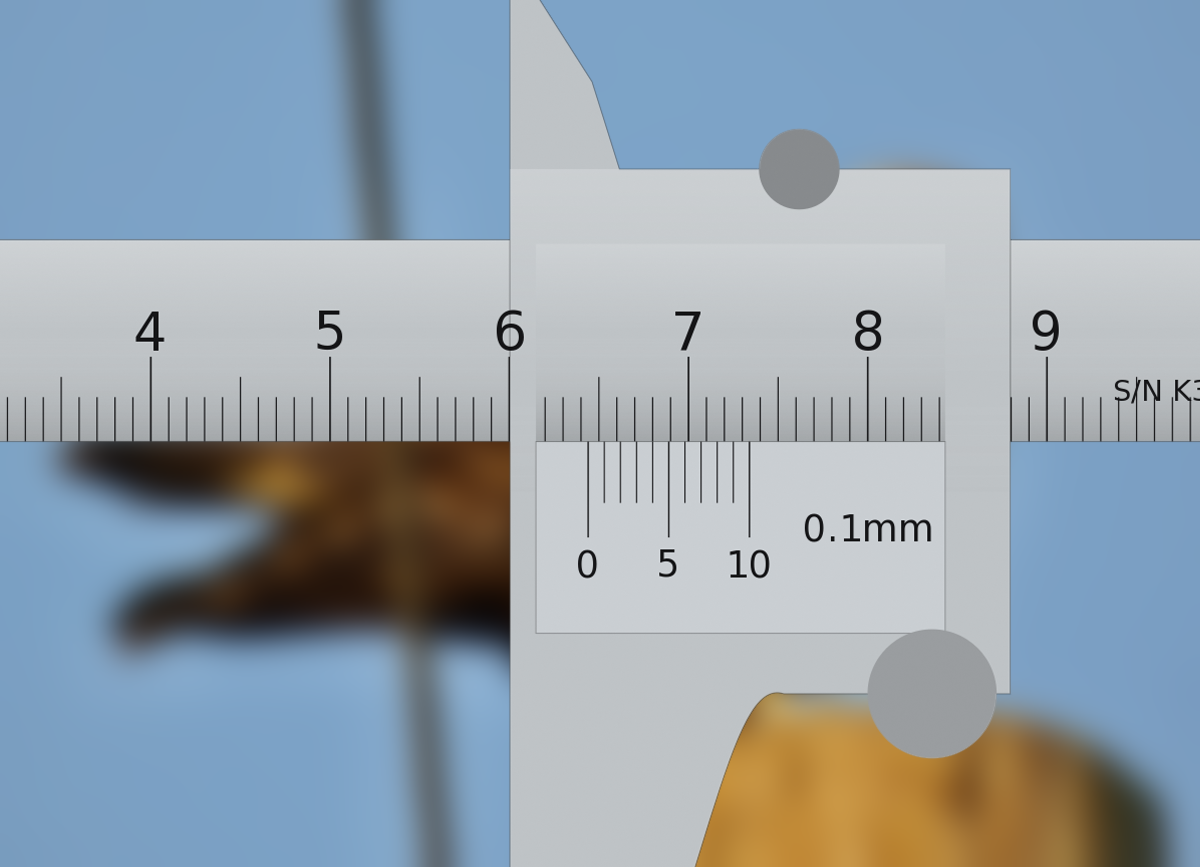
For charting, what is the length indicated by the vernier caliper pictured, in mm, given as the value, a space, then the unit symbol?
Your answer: 64.4 mm
